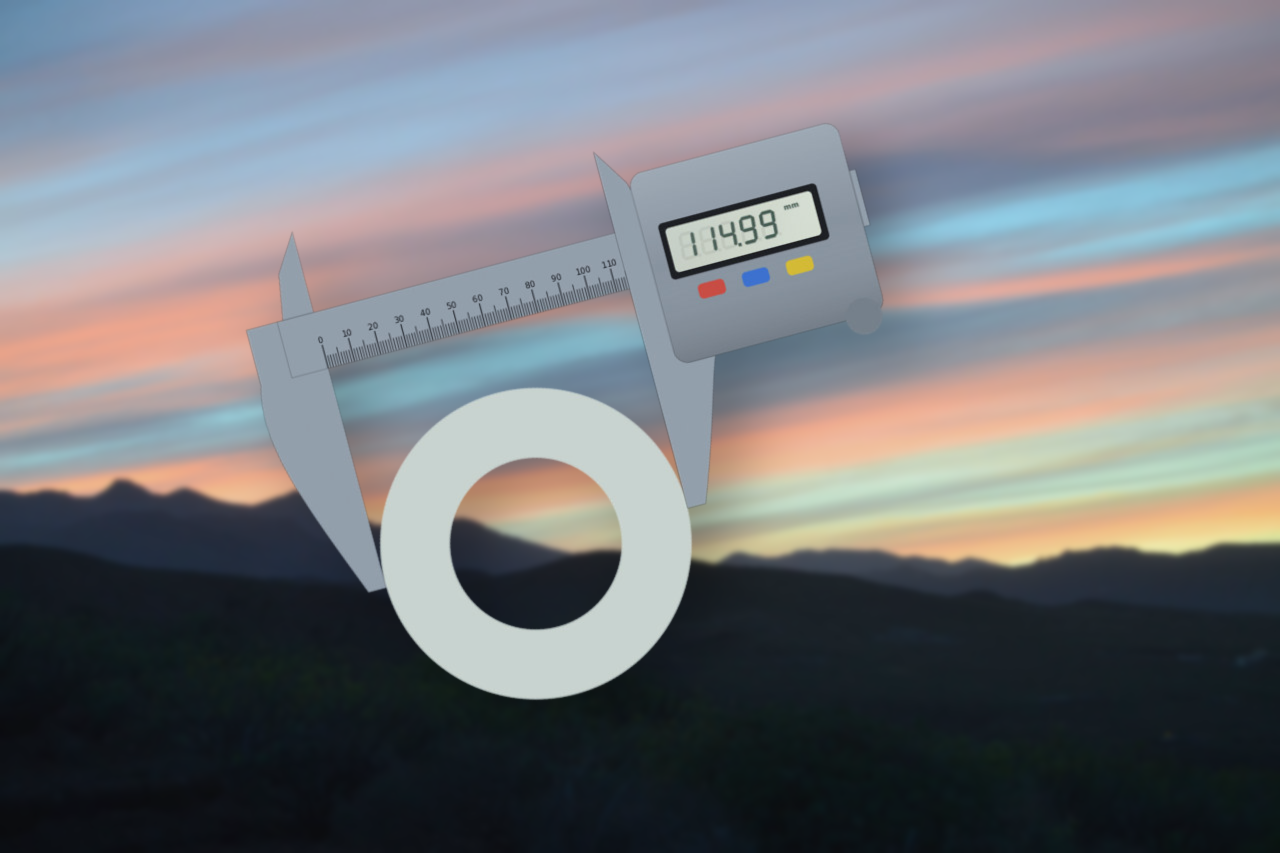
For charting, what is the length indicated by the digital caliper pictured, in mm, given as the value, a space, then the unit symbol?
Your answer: 114.99 mm
